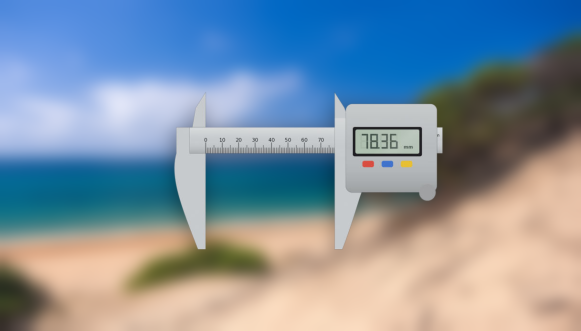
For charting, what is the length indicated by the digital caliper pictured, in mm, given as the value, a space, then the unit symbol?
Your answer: 78.36 mm
